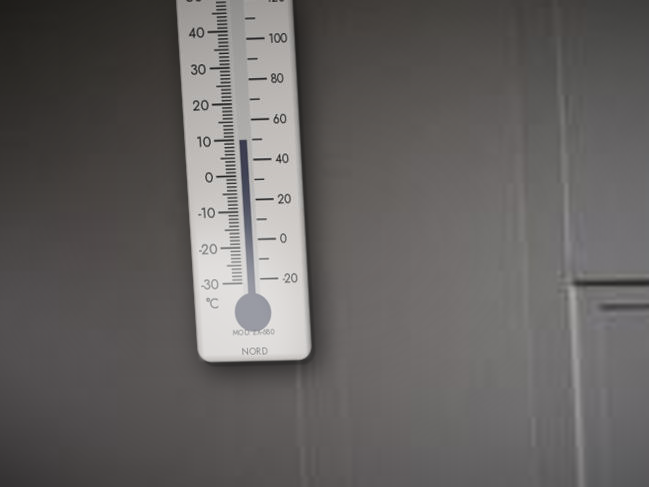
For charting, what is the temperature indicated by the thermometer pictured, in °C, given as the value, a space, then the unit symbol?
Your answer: 10 °C
